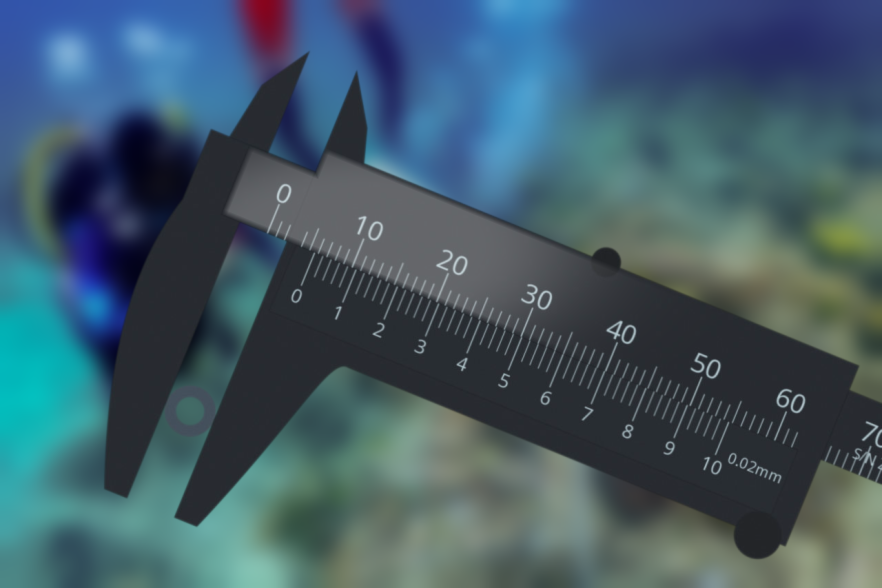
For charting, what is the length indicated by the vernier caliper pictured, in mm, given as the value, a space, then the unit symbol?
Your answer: 5.6 mm
